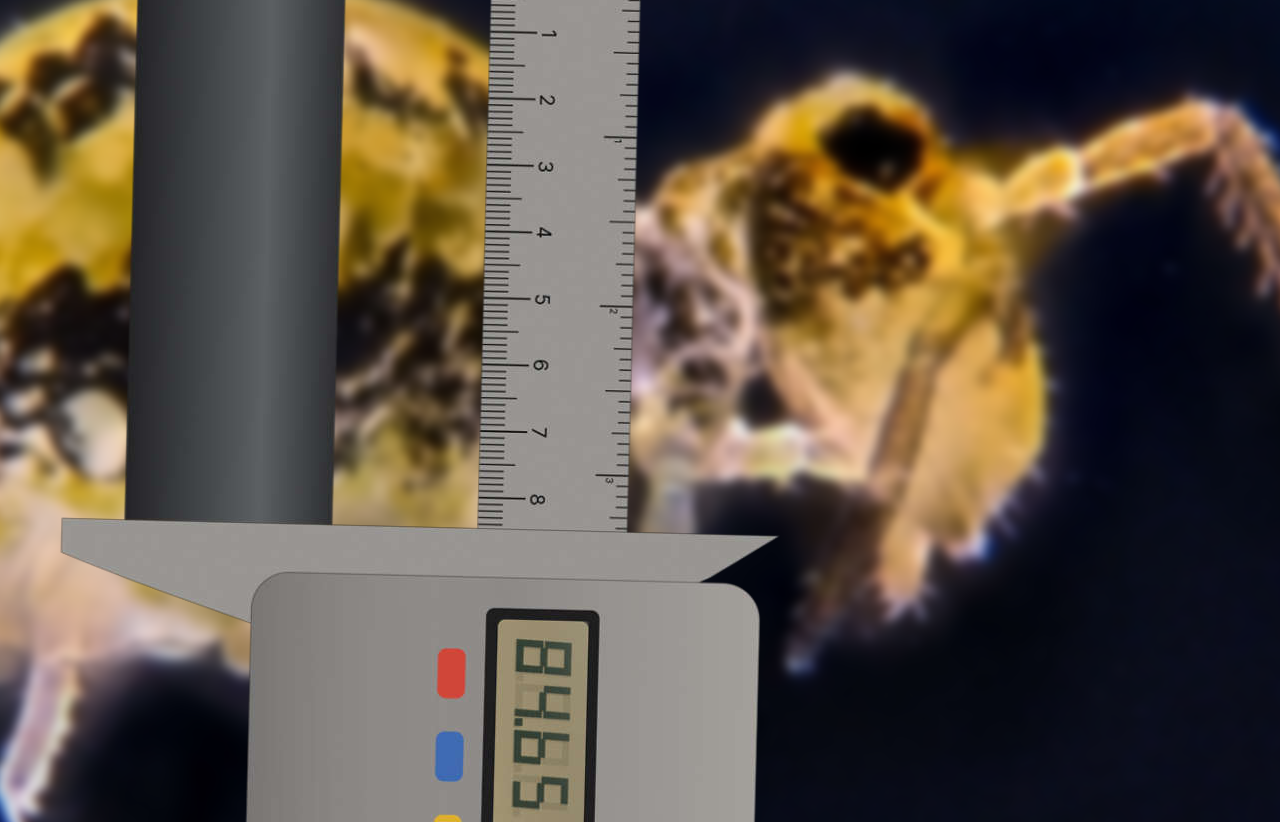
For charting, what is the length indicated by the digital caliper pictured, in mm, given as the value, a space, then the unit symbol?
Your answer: 84.65 mm
